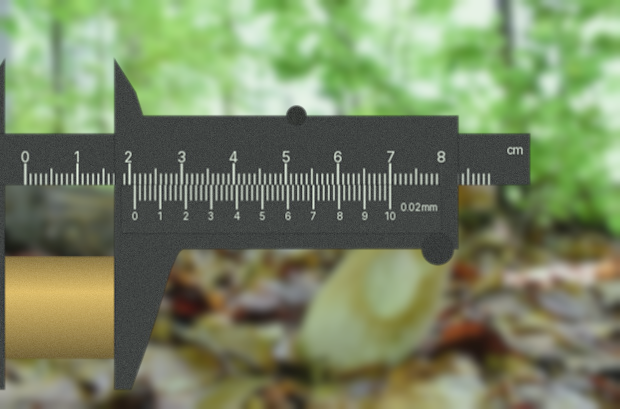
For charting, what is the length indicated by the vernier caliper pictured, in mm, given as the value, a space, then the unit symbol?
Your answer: 21.0 mm
